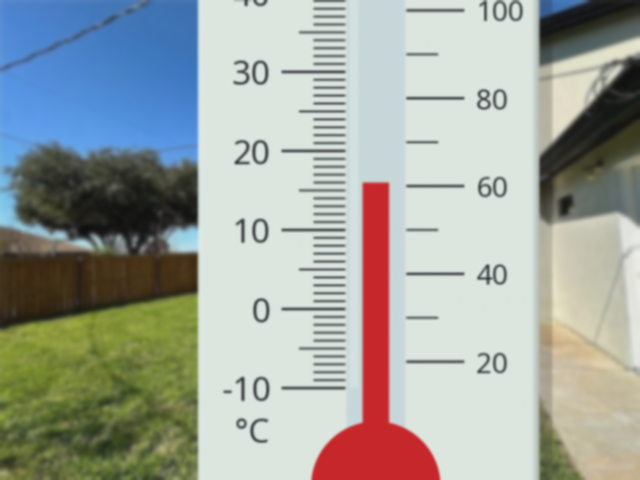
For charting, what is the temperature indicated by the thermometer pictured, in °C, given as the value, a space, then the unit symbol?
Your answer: 16 °C
